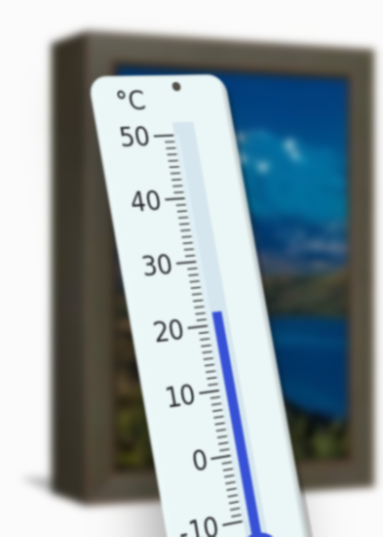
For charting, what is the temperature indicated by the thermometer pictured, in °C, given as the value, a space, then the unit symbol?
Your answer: 22 °C
